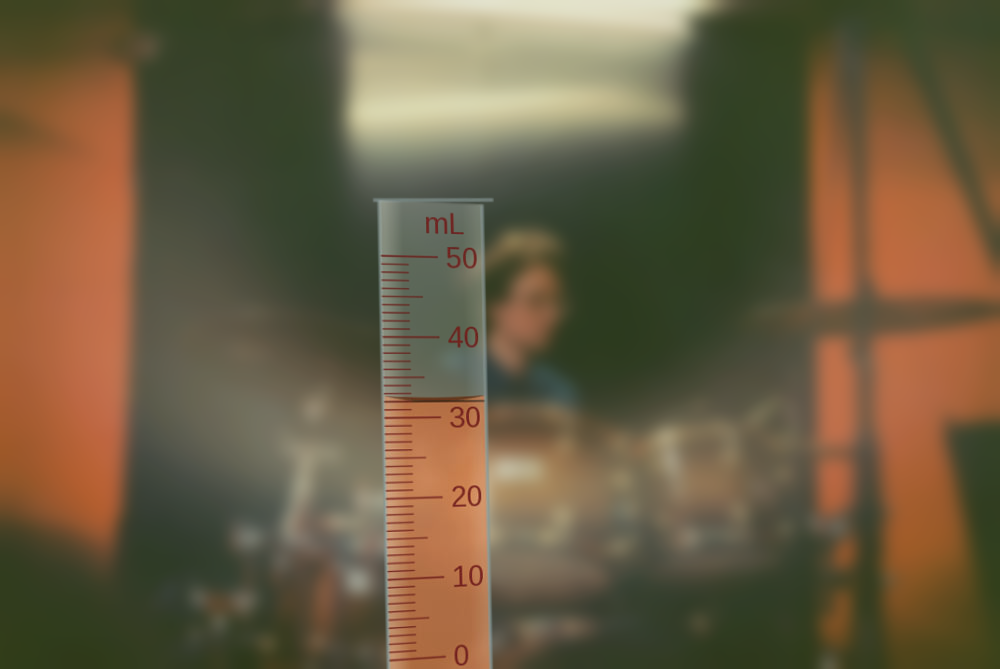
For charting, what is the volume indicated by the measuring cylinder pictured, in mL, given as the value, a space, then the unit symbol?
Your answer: 32 mL
